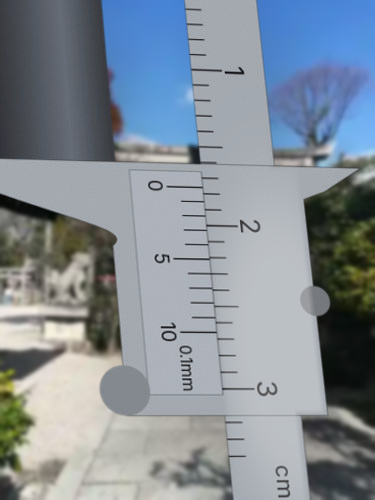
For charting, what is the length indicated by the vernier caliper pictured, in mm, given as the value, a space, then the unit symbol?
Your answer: 17.6 mm
